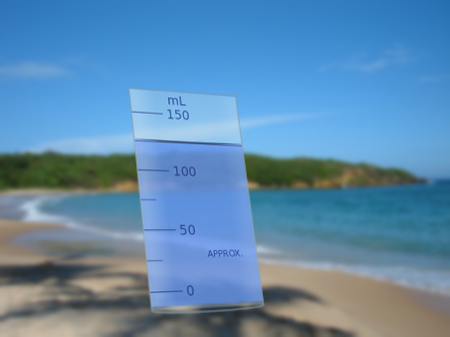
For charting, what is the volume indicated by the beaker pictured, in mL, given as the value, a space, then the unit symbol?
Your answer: 125 mL
